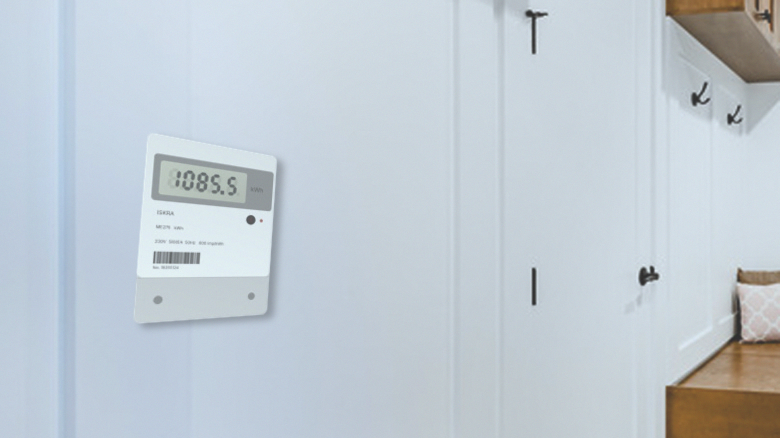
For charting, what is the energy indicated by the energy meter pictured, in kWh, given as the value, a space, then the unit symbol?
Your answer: 1085.5 kWh
